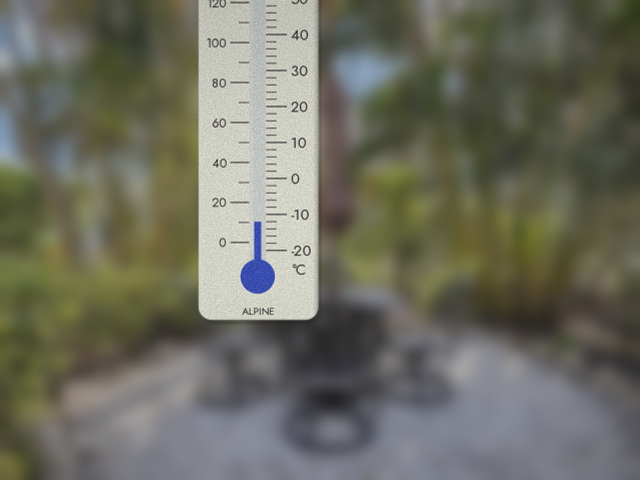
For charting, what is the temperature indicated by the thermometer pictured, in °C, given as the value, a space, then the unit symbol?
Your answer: -12 °C
